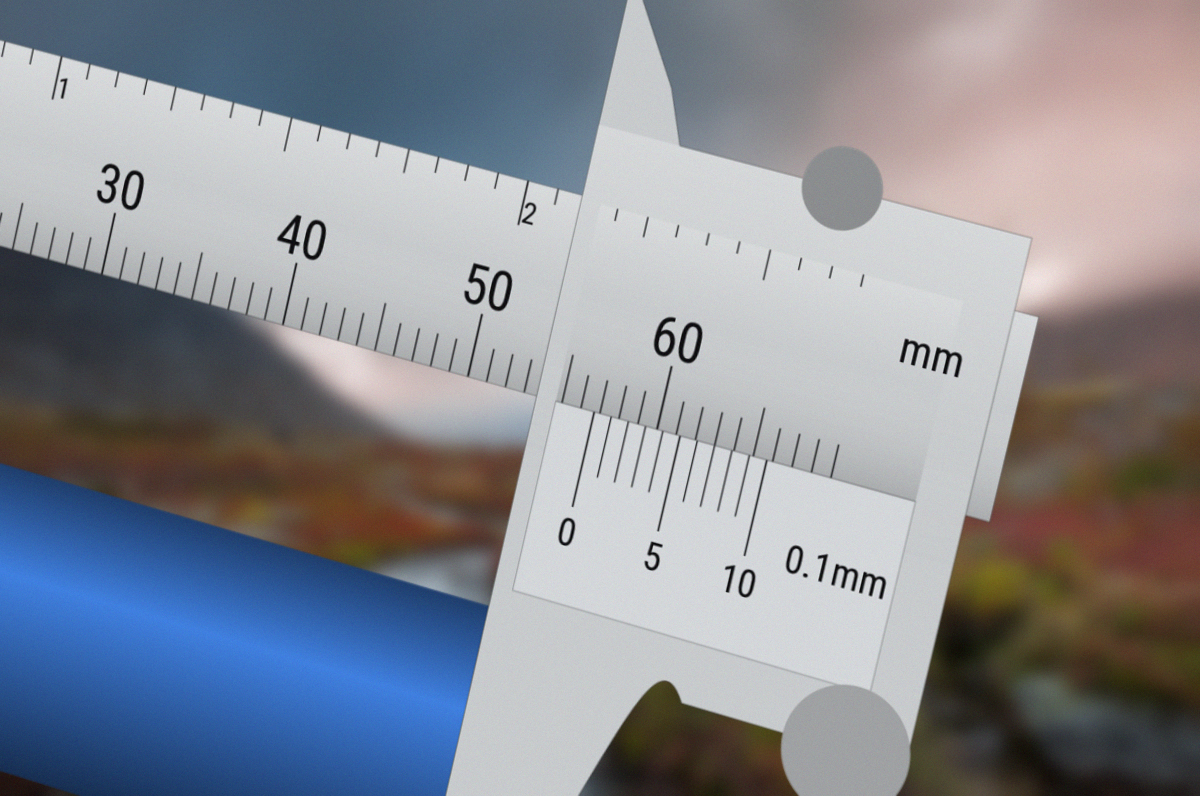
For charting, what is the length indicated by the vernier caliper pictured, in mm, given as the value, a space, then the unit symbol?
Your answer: 56.7 mm
